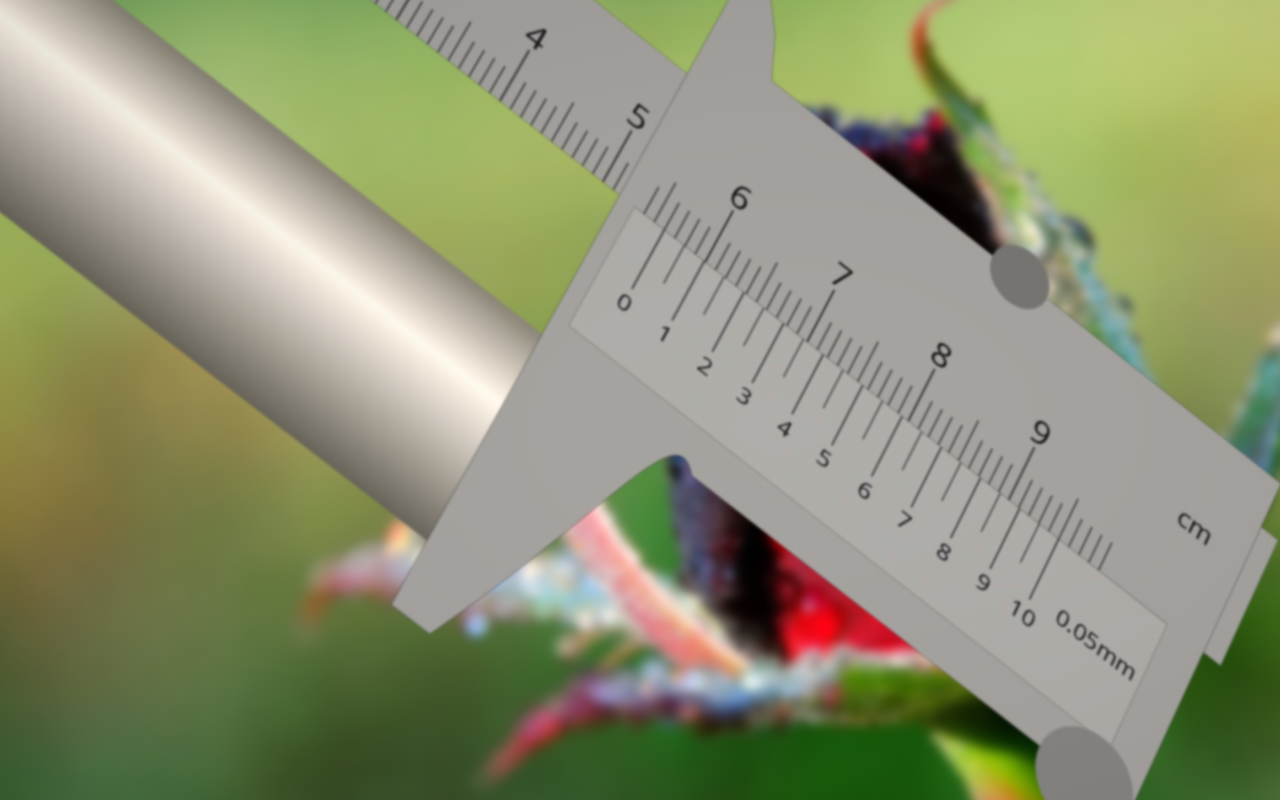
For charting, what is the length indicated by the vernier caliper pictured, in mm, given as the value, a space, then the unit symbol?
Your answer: 56.0 mm
